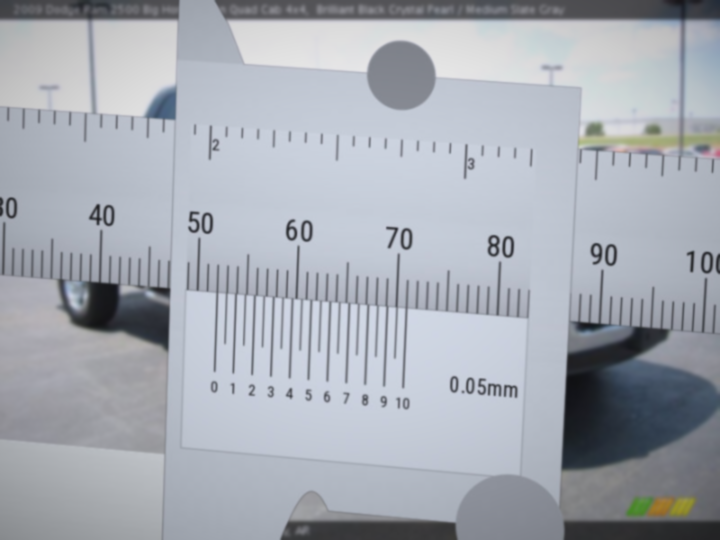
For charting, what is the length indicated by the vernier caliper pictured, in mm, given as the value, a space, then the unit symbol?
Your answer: 52.0 mm
